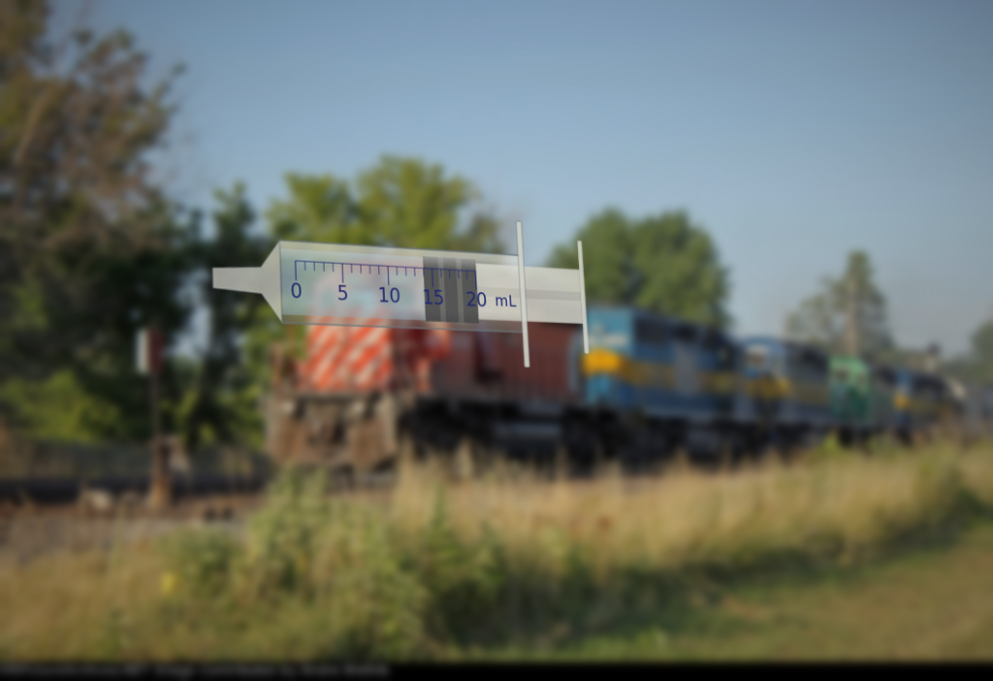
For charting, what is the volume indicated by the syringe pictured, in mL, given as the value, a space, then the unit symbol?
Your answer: 14 mL
